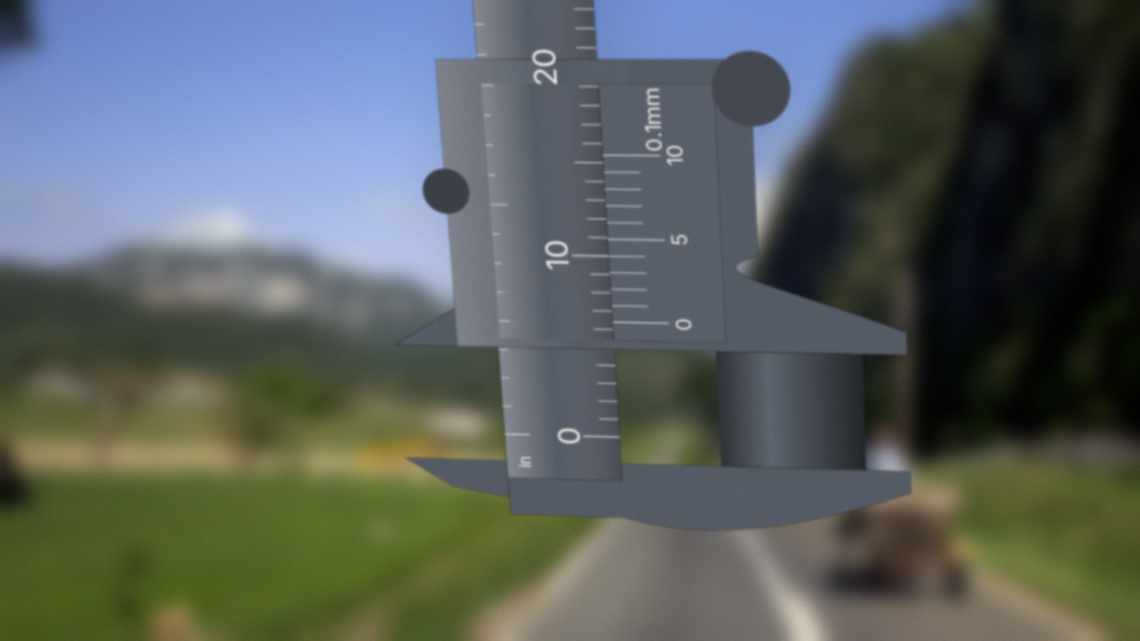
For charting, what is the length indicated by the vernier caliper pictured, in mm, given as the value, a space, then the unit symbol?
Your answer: 6.4 mm
